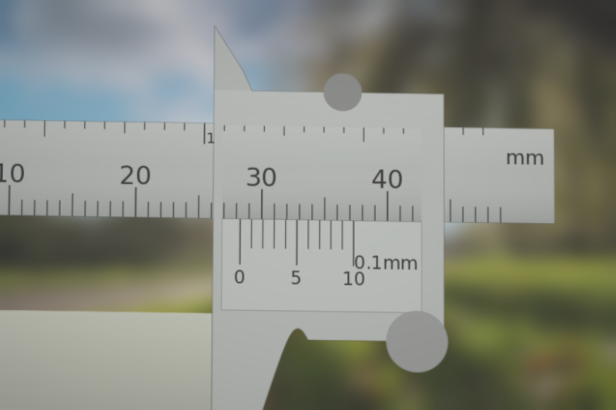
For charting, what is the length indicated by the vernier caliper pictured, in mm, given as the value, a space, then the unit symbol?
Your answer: 28.3 mm
